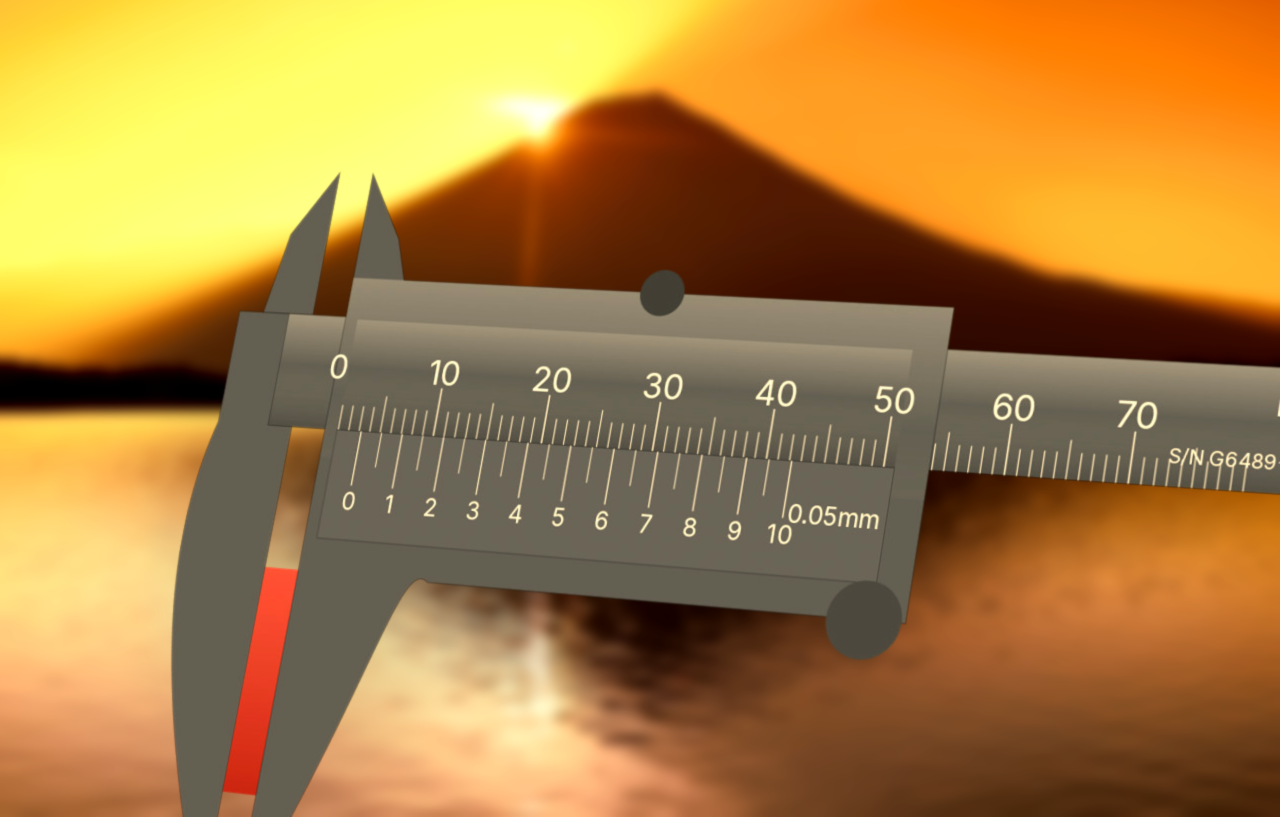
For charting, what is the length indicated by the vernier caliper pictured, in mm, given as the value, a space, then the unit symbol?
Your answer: 3.2 mm
